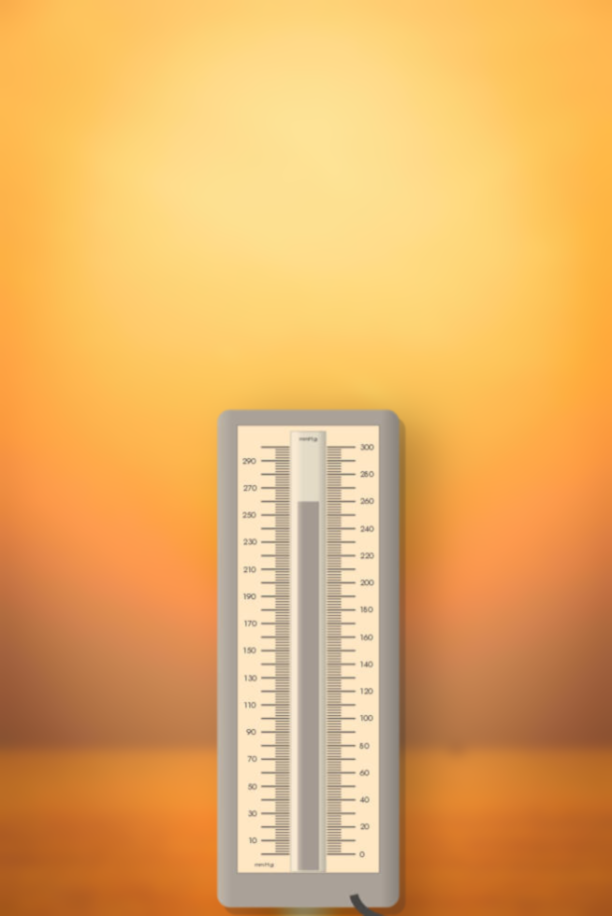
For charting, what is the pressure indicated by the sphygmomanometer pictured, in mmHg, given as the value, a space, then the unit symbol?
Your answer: 260 mmHg
